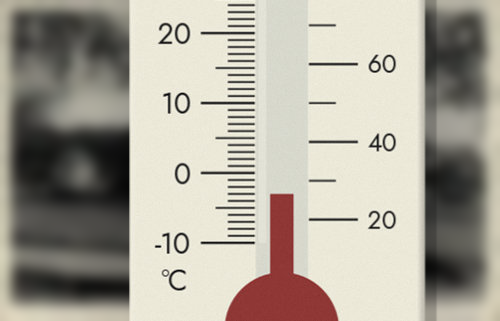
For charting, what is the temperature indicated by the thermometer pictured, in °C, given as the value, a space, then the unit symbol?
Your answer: -3 °C
